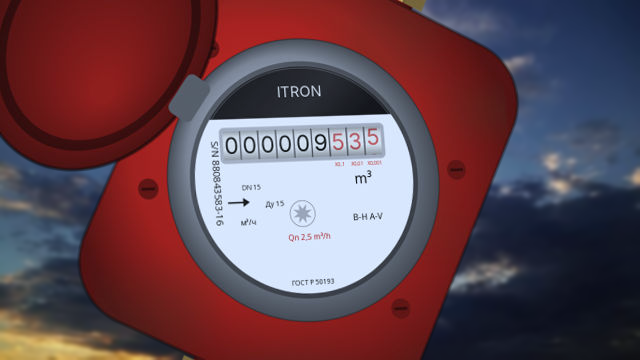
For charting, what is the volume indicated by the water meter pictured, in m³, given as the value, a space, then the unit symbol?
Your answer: 9.535 m³
